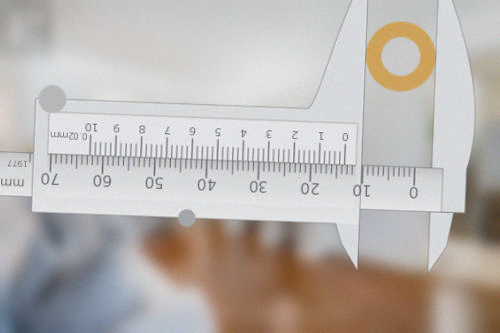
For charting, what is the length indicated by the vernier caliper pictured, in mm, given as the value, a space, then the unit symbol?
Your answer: 13.5 mm
